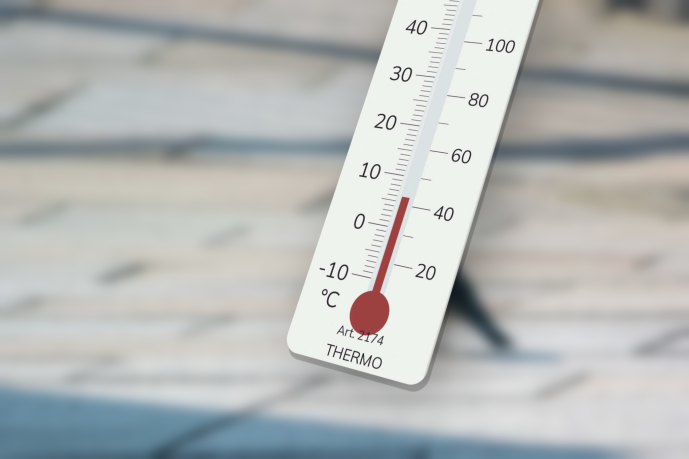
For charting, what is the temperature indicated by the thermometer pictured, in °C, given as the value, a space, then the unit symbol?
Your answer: 6 °C
